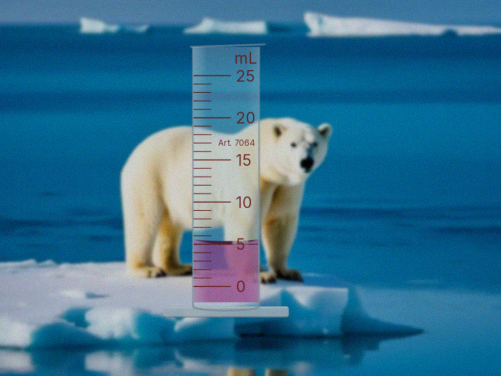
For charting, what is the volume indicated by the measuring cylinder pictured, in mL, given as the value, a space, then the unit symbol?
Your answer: 5 mL
